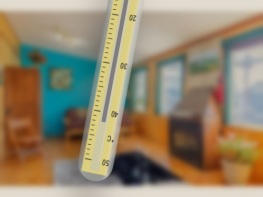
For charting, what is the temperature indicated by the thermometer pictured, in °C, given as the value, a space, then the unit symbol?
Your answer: 42 °C
